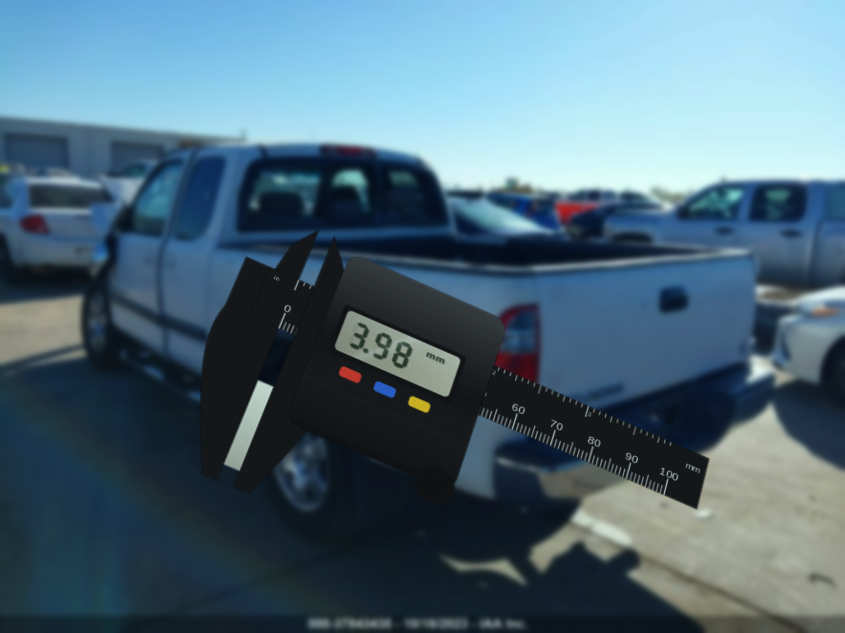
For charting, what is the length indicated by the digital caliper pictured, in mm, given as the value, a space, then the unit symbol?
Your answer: 3.98 mm
